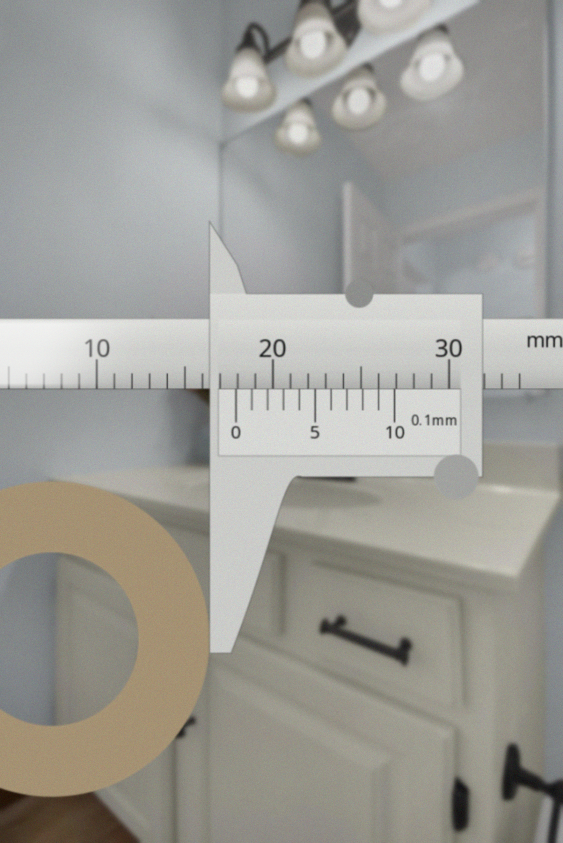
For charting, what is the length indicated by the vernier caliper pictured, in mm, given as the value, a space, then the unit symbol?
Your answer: 17.9 mm
